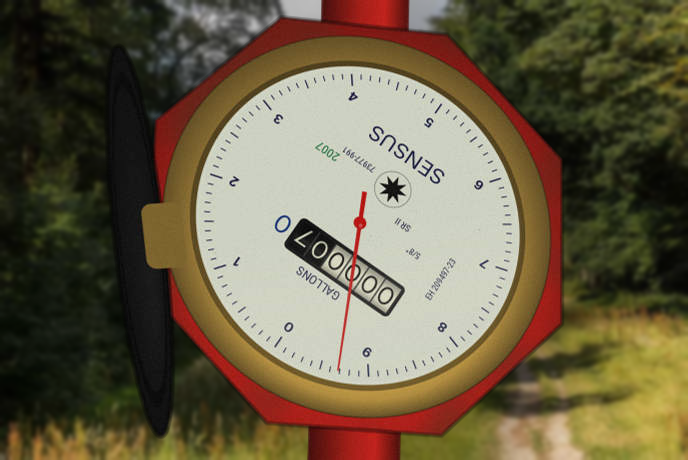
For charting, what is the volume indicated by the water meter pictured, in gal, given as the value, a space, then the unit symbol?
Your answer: 69.3 gal
